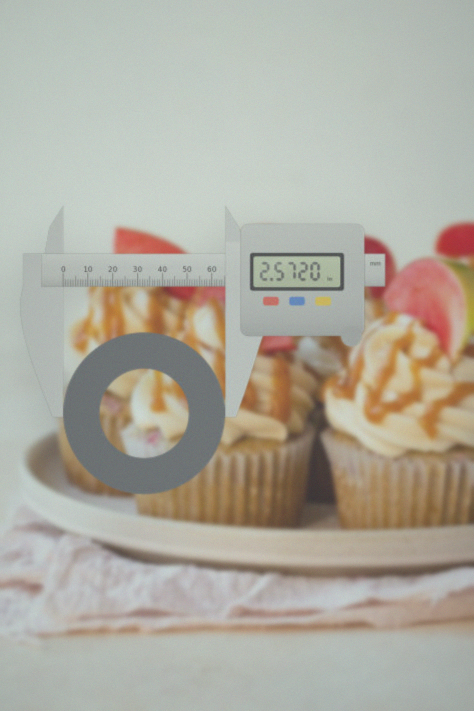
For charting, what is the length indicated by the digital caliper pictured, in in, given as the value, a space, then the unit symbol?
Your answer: 2.5720 in
